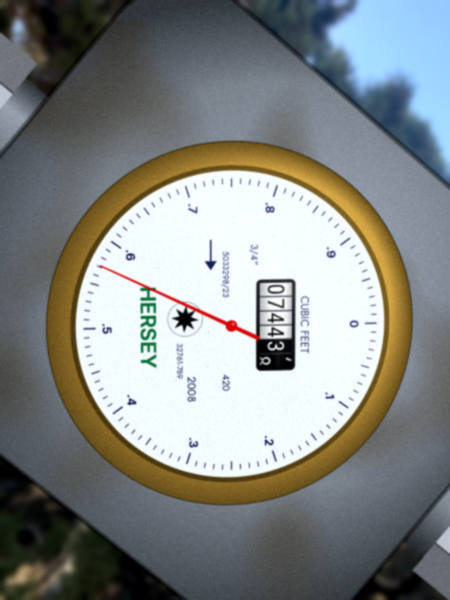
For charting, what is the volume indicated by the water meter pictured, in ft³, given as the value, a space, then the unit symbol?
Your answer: 74437.57 ft³
